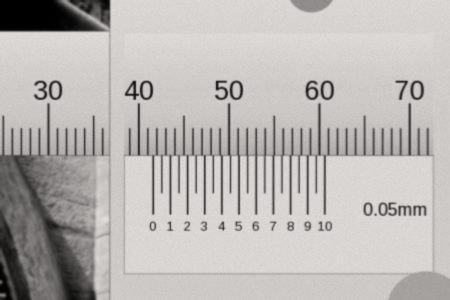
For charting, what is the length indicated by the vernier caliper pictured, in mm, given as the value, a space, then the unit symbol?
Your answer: 41.6 mm
